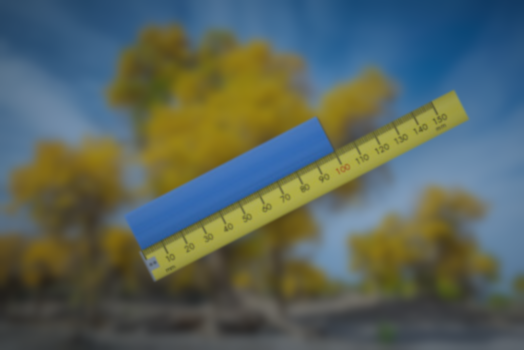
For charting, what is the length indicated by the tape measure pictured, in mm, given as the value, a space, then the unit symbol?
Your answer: 100 mm
